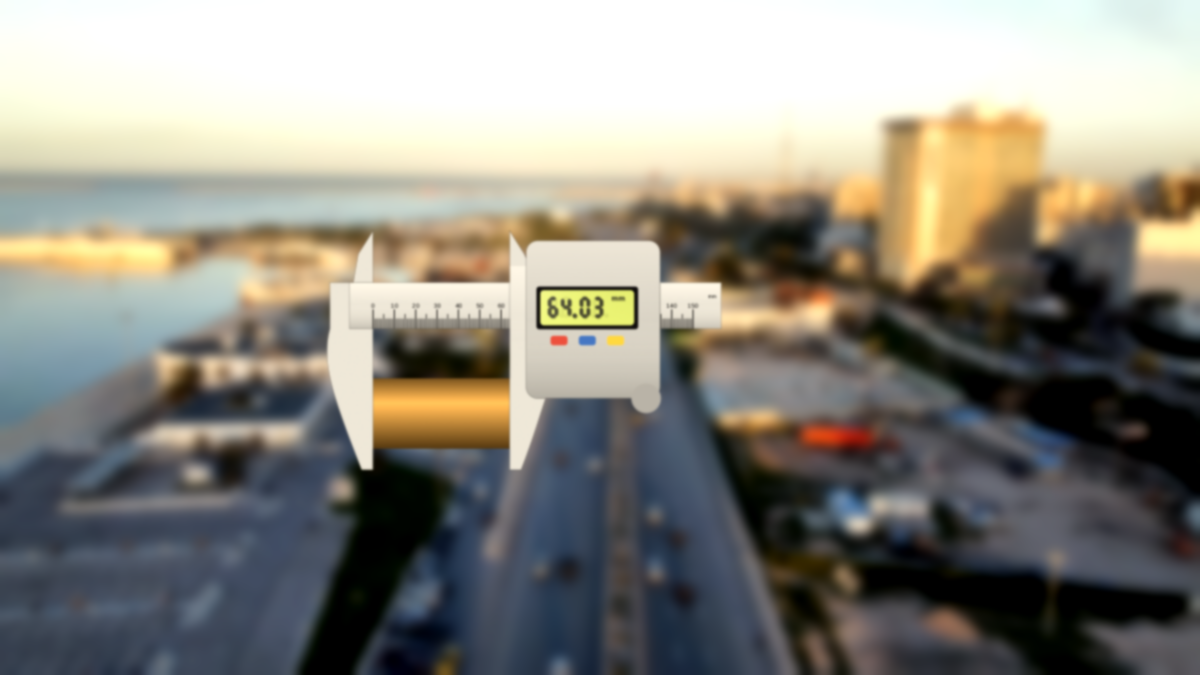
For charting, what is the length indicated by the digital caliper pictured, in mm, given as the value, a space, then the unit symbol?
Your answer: 64.03 mm
